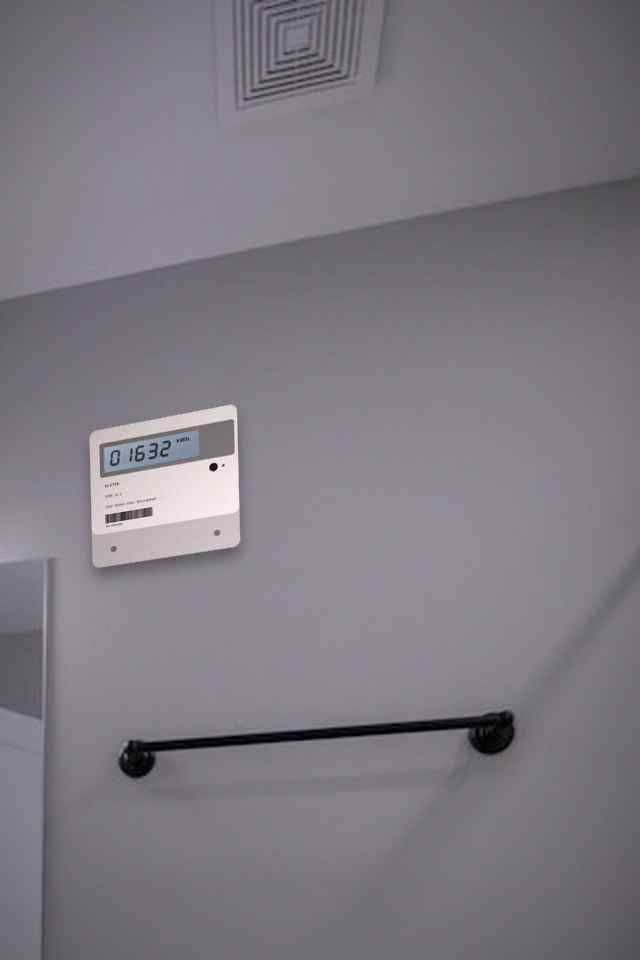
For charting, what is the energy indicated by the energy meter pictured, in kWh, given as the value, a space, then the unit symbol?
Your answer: 1632 kWh
